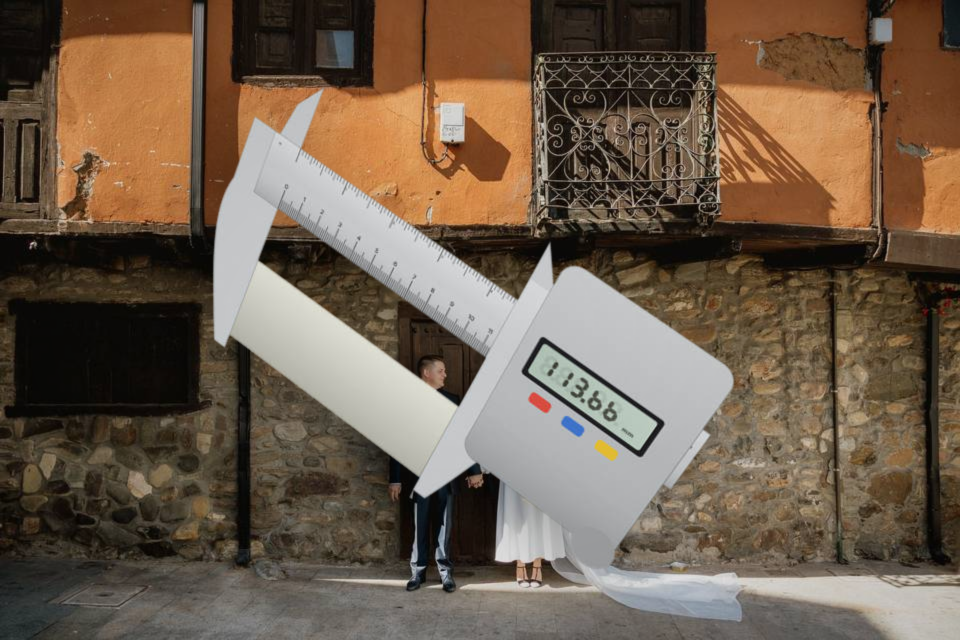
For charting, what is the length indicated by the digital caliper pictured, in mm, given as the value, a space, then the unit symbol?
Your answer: 113.66 mm
